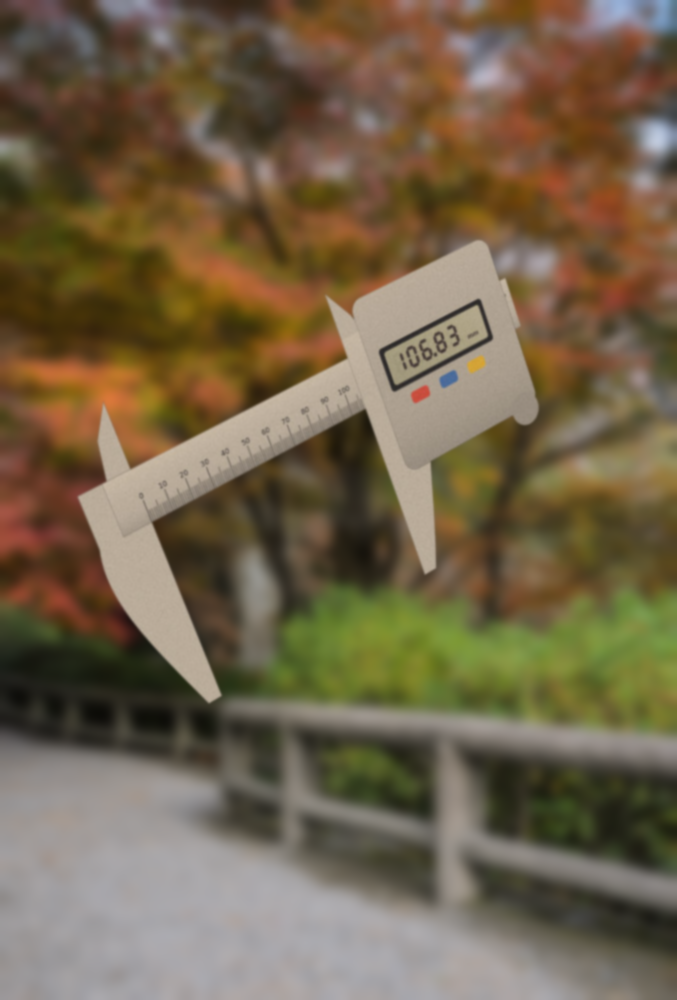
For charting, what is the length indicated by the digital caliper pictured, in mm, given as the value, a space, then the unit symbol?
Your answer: 106.83 mm
